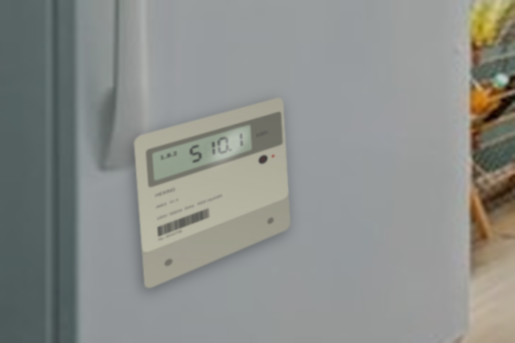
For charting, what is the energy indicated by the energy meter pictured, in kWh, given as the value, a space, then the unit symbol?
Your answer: 510.1 kWh
